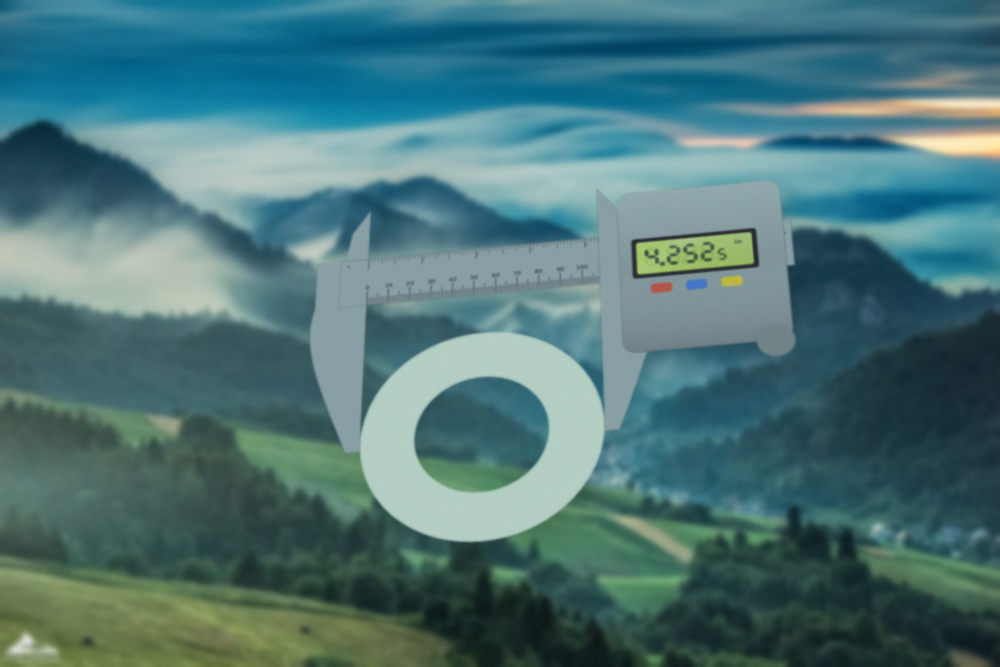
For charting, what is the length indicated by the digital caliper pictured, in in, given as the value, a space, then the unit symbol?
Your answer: 4.2525 in
